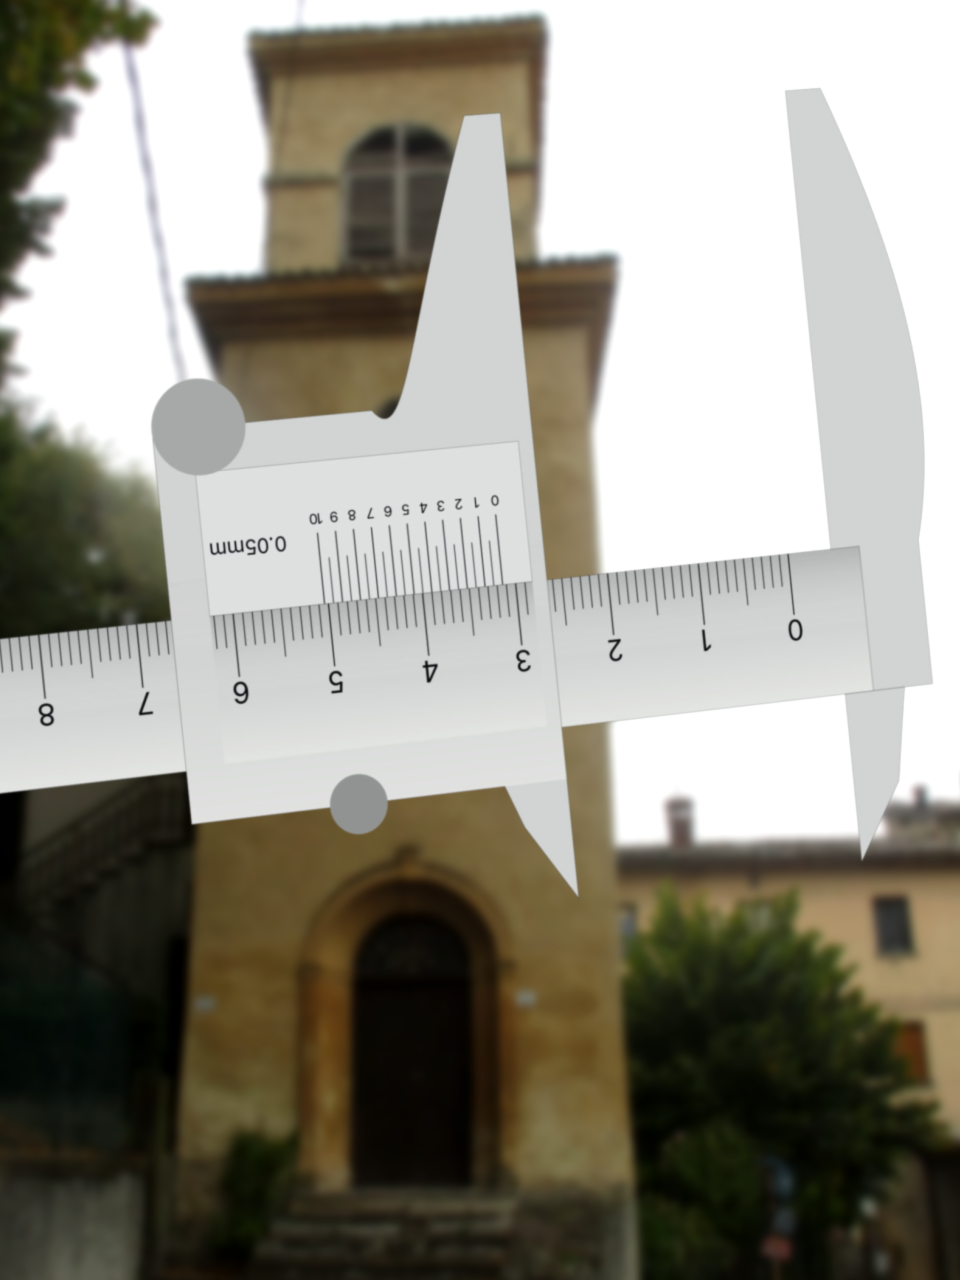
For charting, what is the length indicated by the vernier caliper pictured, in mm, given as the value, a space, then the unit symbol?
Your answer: 31.4 mm
